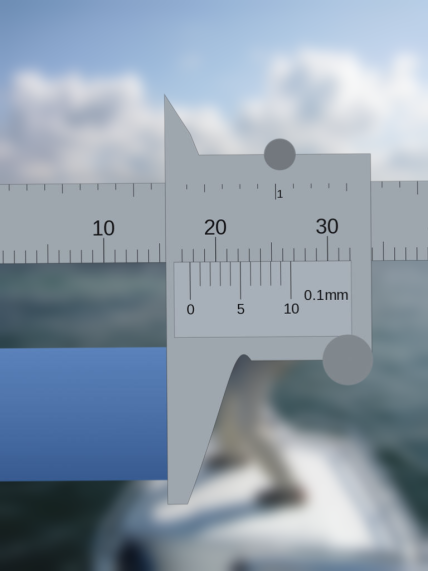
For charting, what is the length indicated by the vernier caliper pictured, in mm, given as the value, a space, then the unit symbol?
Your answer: 17.7 mm
